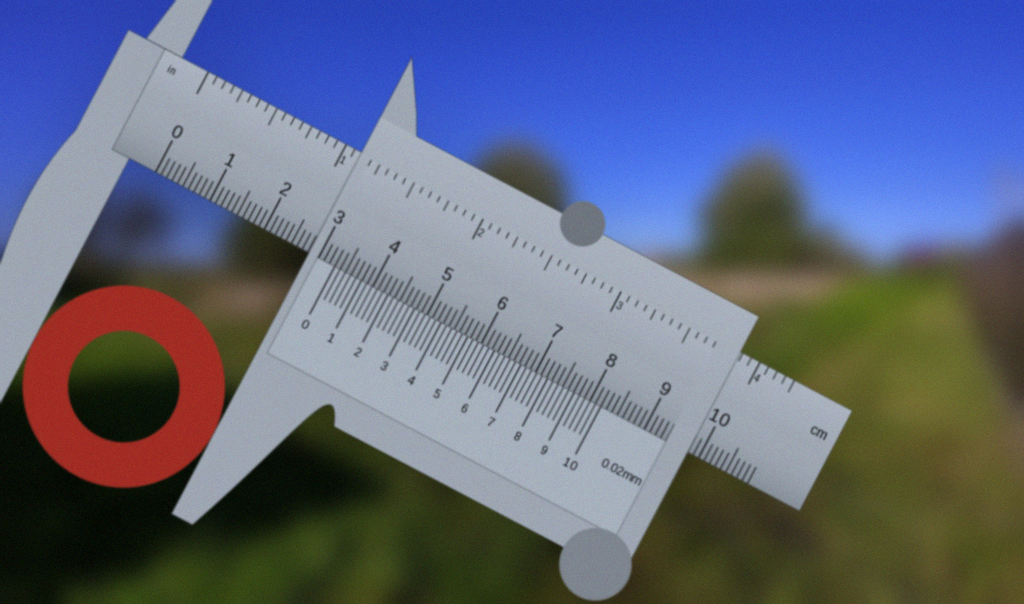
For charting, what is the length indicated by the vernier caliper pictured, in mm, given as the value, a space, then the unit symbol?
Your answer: 33.0 mm
